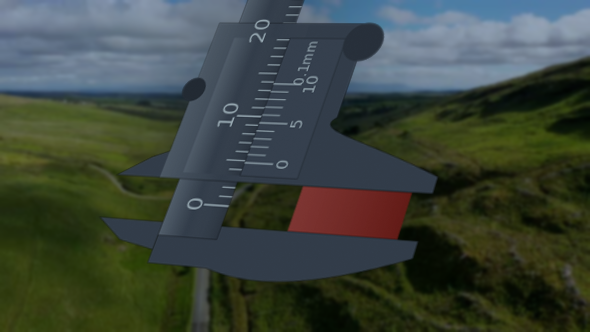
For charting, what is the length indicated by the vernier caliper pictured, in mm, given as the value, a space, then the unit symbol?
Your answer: 4.8 mm
